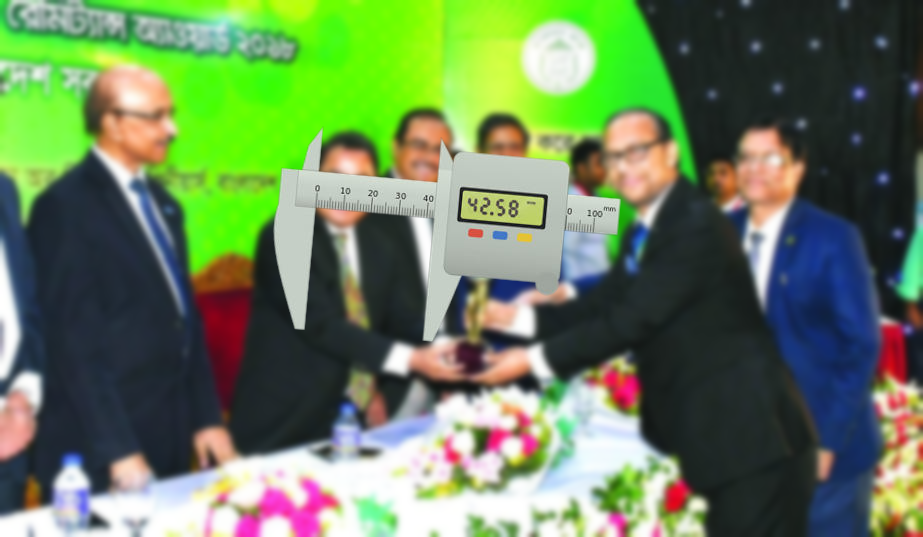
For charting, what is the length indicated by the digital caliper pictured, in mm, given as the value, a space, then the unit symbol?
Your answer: 42.58 mm
